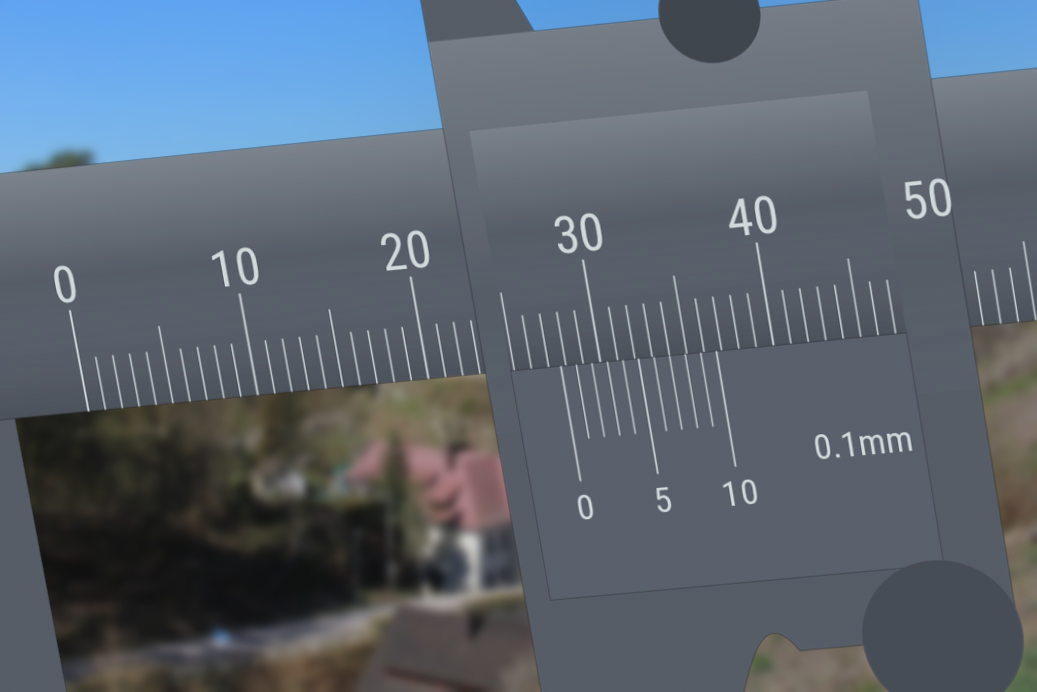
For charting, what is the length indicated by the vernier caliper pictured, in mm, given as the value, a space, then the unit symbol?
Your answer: 27.7 mm
